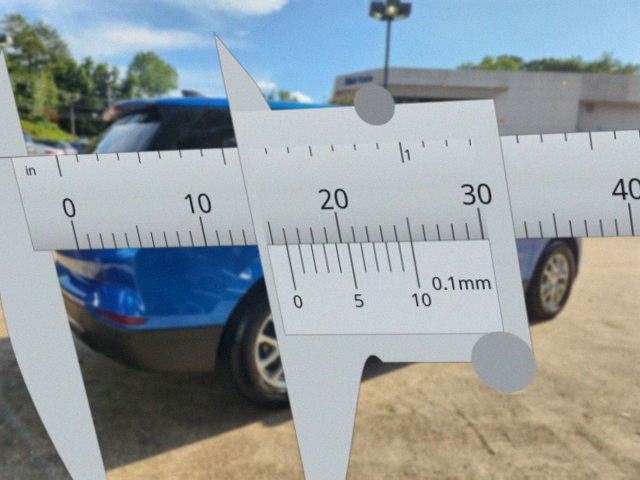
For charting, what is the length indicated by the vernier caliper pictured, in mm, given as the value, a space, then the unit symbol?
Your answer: 16.0 mm
